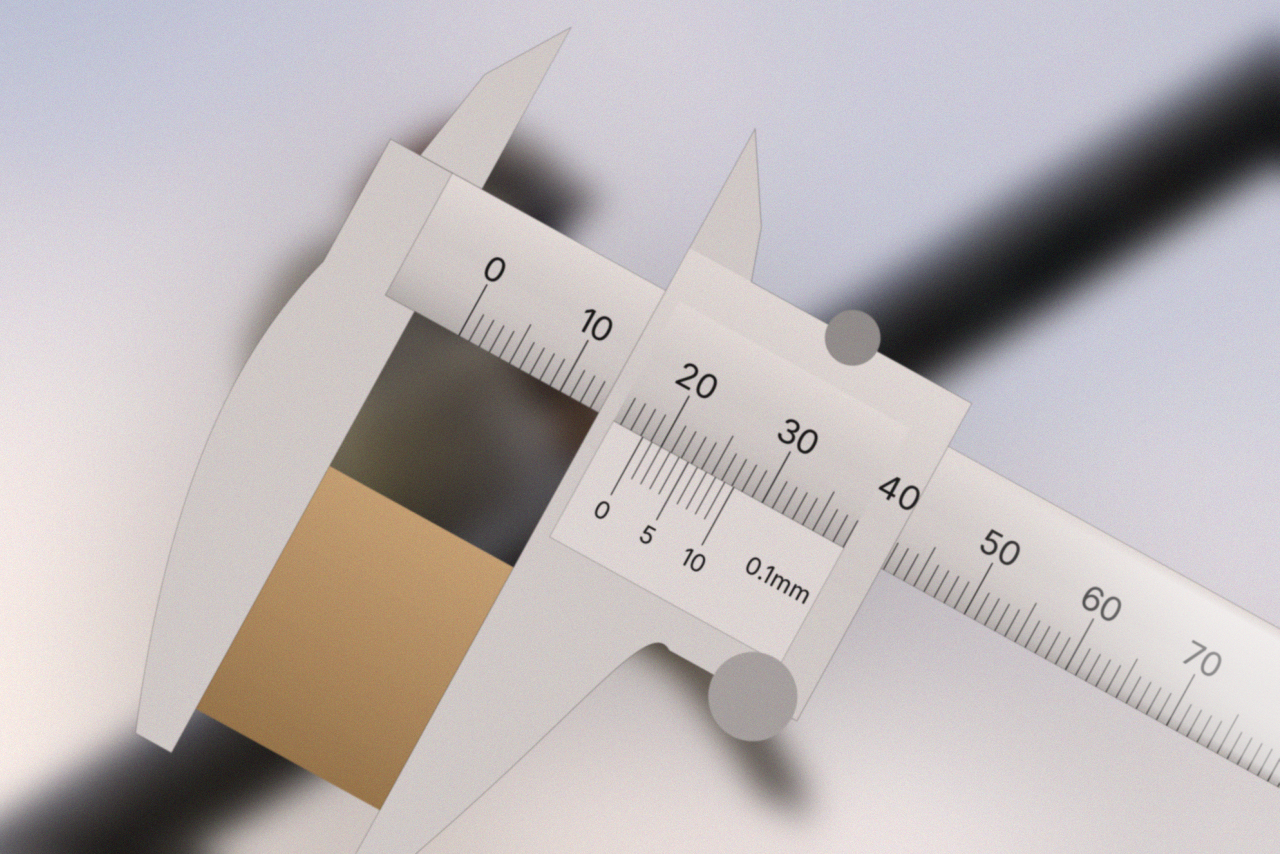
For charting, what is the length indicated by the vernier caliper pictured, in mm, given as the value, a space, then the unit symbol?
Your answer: 18.2 mm
